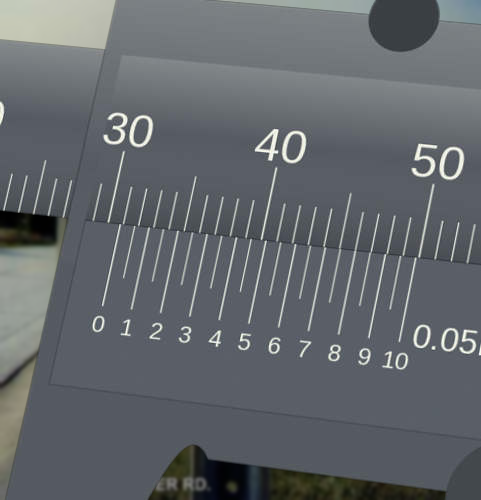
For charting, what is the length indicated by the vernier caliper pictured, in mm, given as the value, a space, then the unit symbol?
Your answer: 30.8 mm
